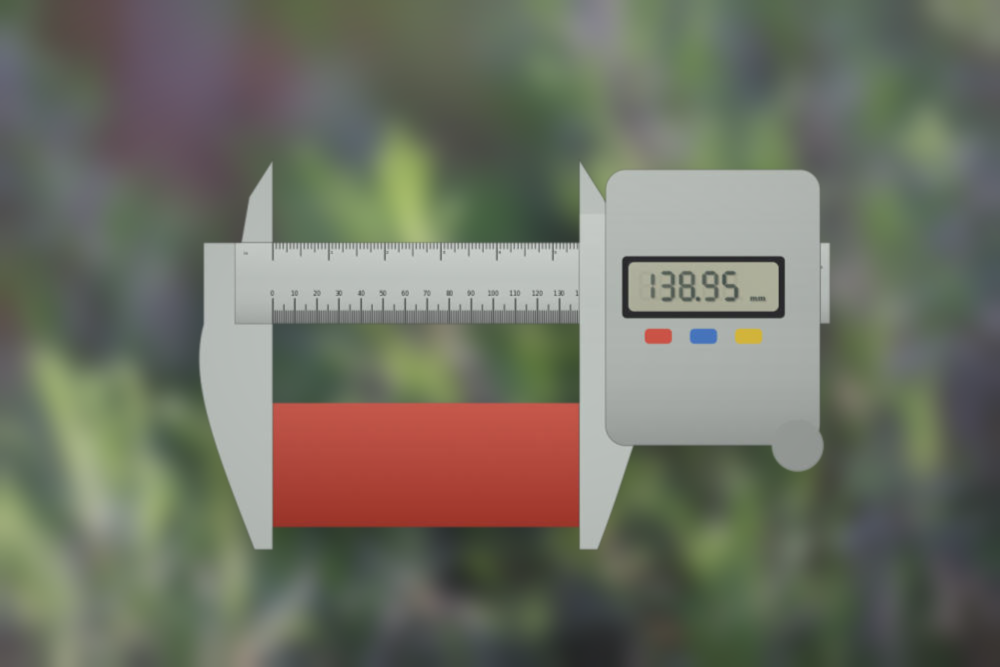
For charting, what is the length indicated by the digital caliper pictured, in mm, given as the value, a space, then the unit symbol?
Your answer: 138.95 mm
